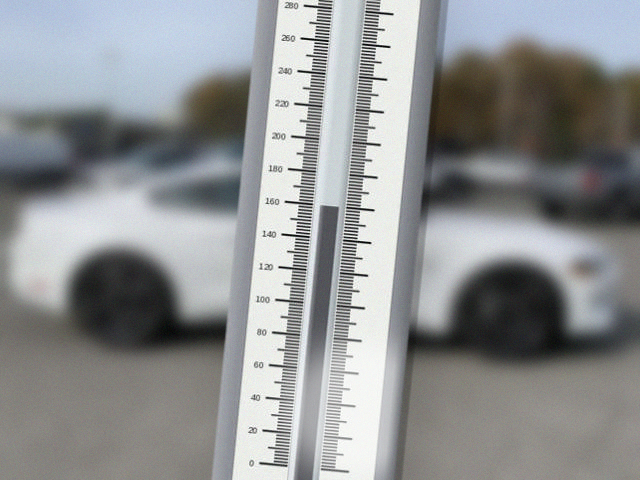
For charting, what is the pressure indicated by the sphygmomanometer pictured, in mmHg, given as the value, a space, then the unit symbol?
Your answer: 160 mmHg
